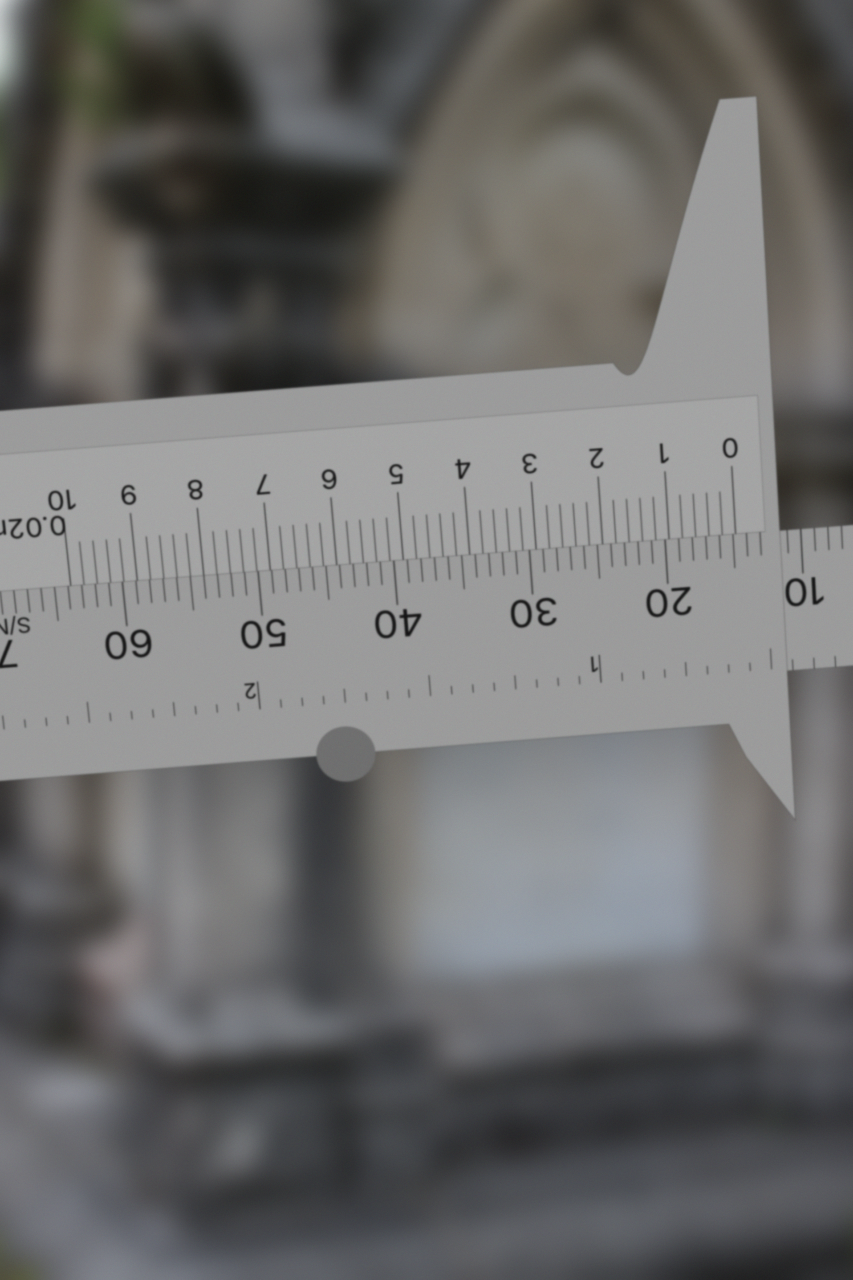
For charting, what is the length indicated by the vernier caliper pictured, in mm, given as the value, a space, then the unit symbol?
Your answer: 14.8 mm
